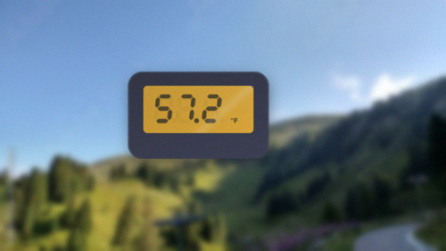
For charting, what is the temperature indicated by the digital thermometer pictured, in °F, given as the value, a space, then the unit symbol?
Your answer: 57.2 °F
